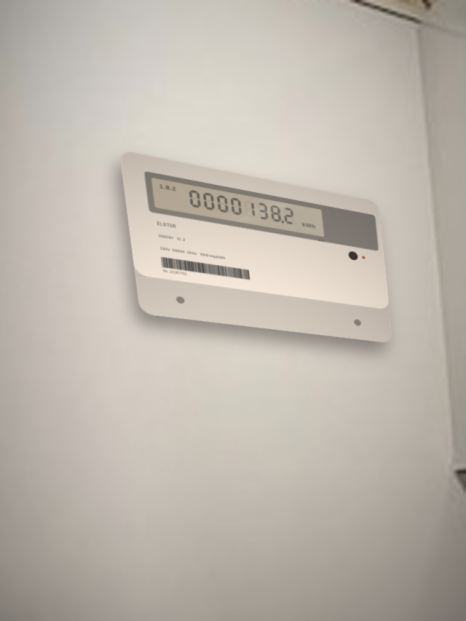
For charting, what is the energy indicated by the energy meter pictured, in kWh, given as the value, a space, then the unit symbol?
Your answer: 138.2 kWh
